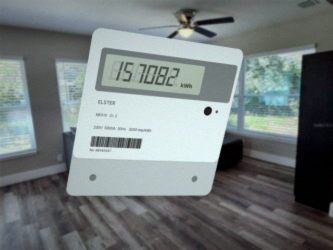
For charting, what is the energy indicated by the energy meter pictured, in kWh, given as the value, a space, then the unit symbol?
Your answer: 157082 kWh
